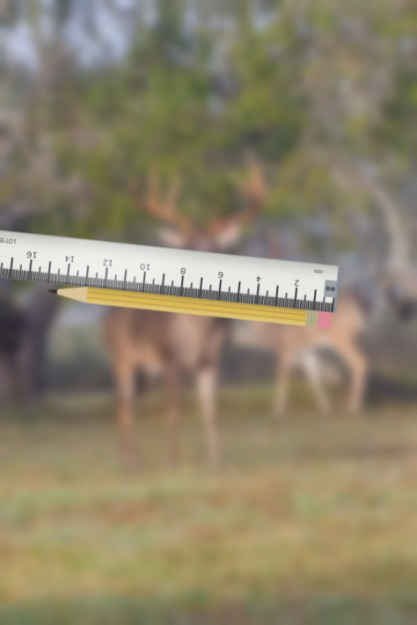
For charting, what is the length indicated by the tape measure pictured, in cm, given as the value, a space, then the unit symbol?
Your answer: 15 cm
